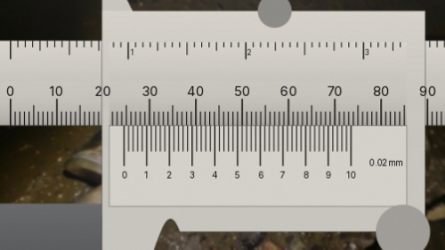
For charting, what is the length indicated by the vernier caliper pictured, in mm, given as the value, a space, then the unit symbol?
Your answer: 24.5 mm
